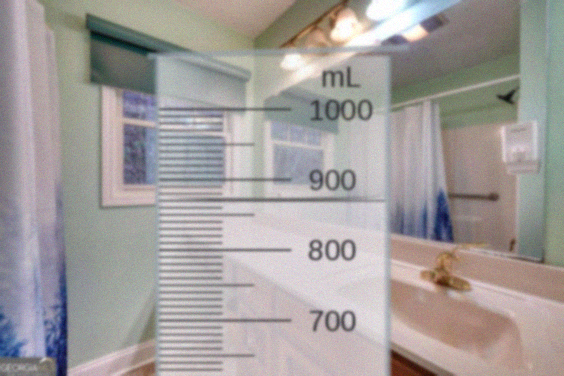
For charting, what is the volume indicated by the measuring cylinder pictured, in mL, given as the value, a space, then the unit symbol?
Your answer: 870 mL
